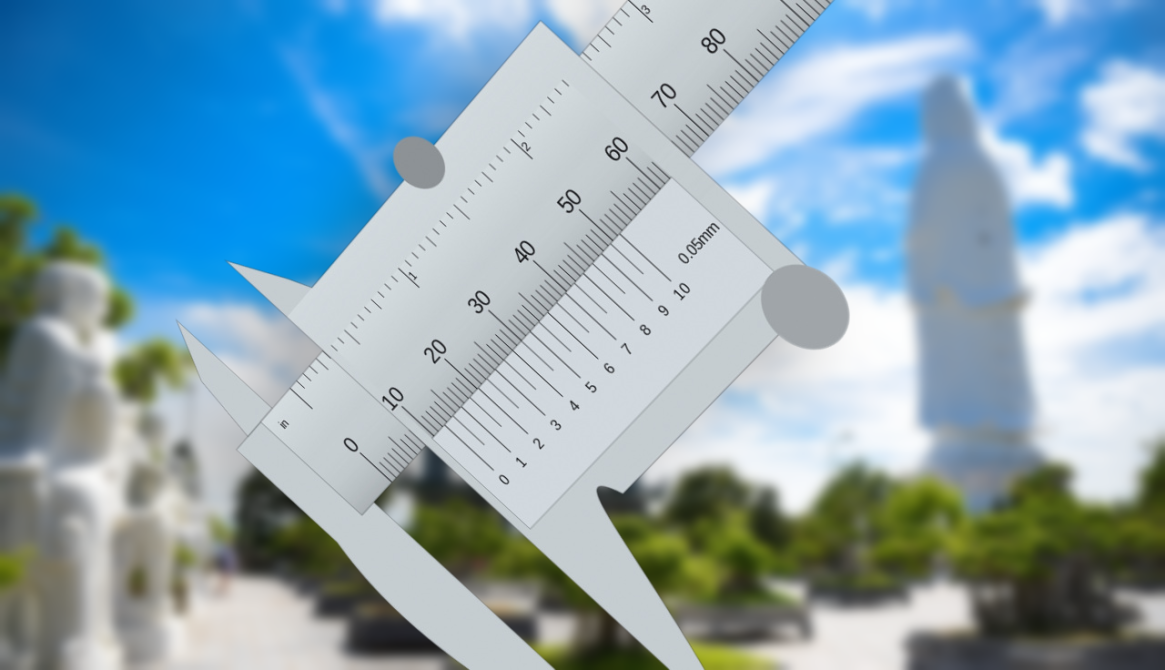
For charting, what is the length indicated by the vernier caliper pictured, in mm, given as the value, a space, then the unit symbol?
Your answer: 12.4 mm
